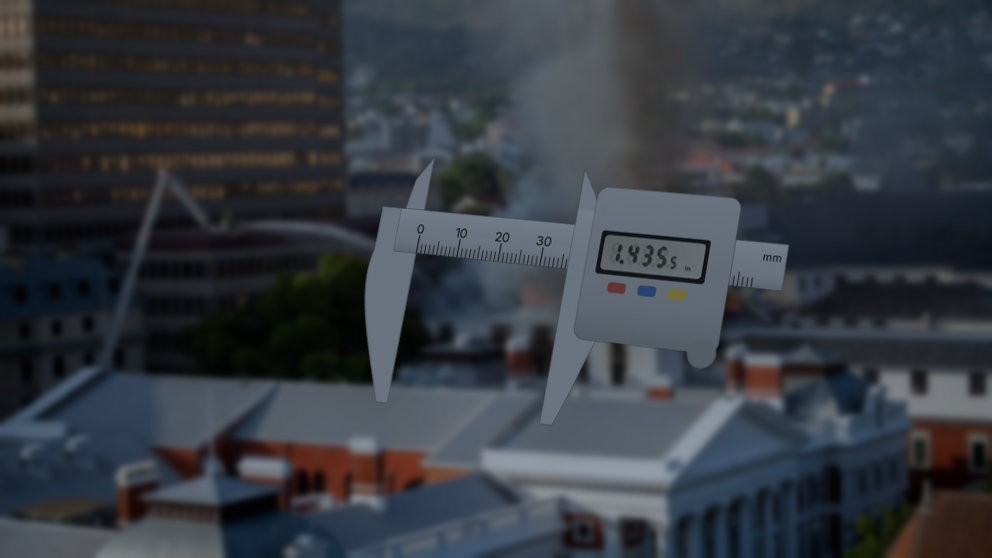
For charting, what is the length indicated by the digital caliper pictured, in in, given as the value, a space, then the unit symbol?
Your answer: 1.4355 in
